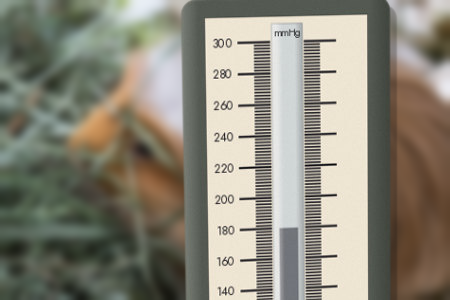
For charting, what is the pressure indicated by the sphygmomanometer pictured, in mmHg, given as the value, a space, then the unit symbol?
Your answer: 180 mmHg
